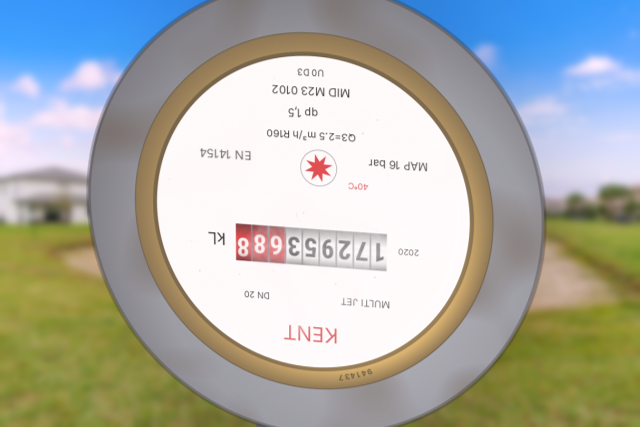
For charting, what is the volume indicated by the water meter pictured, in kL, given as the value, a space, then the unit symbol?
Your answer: 172953.688 kL
